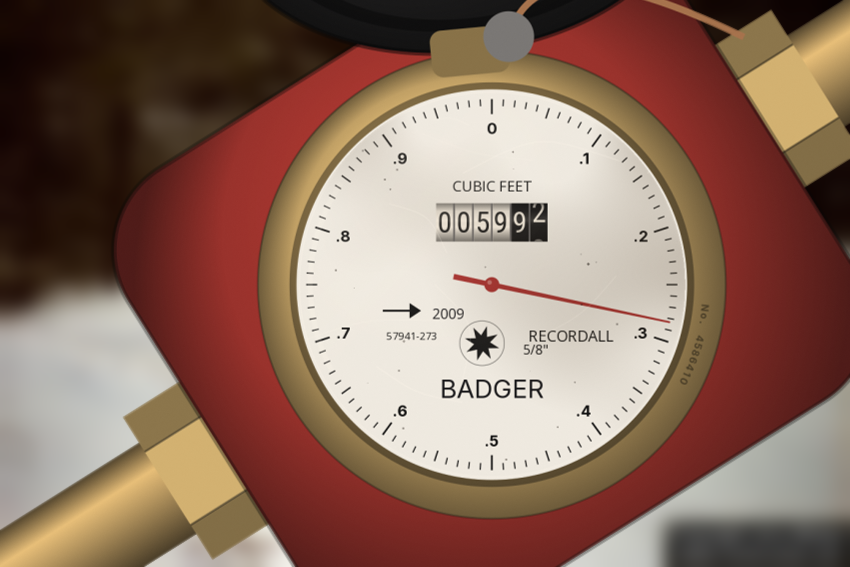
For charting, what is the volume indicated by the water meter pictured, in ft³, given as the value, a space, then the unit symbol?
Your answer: 5992.28 ft³
